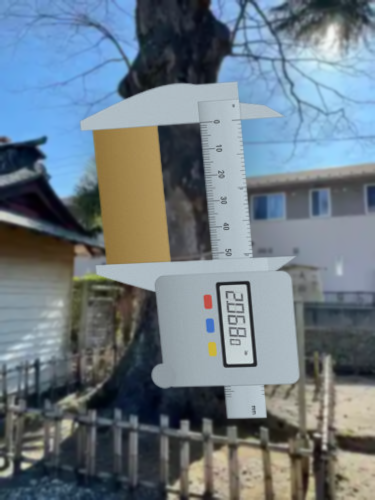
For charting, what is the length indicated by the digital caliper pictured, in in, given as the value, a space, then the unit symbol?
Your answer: 2.0680 in
